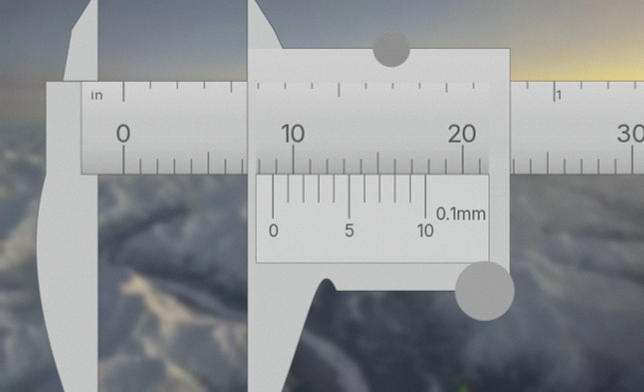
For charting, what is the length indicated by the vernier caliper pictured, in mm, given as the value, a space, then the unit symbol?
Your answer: 8.8 mm
